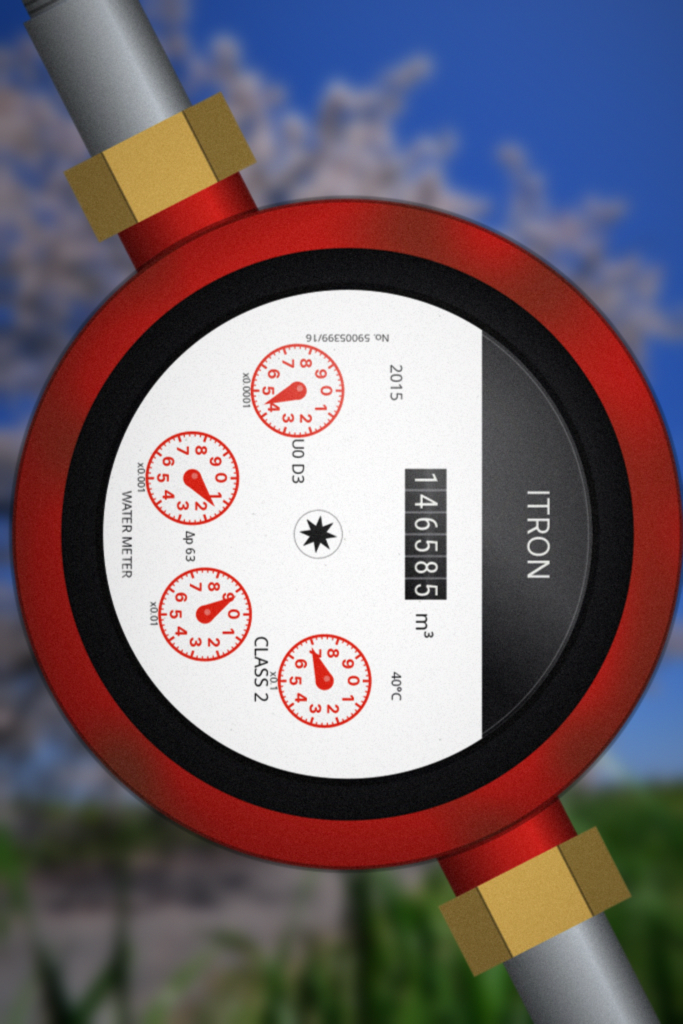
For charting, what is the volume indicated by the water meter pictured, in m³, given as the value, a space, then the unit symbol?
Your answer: 146585.6914 m³
